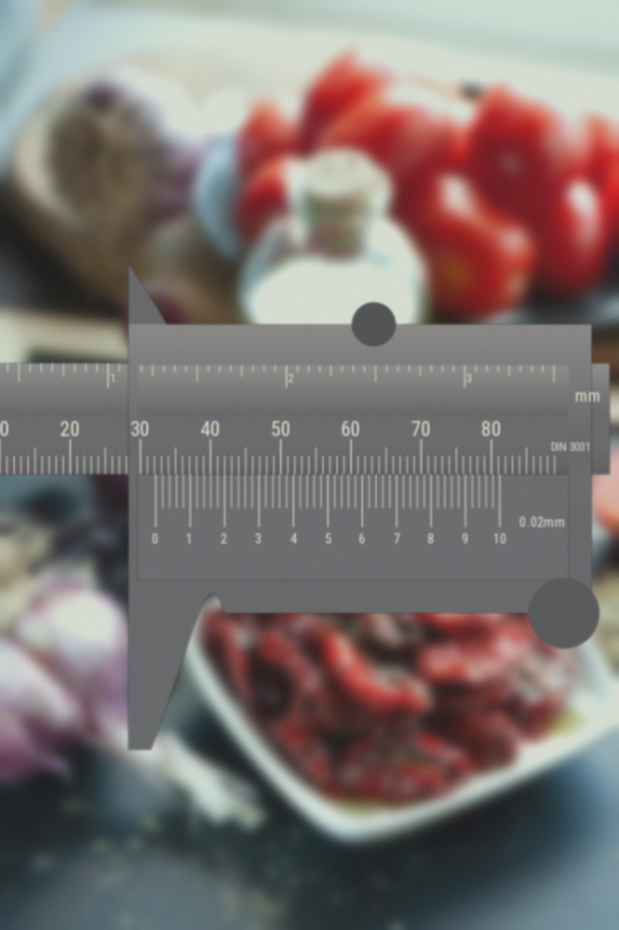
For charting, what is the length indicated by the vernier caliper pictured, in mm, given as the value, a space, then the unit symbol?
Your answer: 32.2 mm
